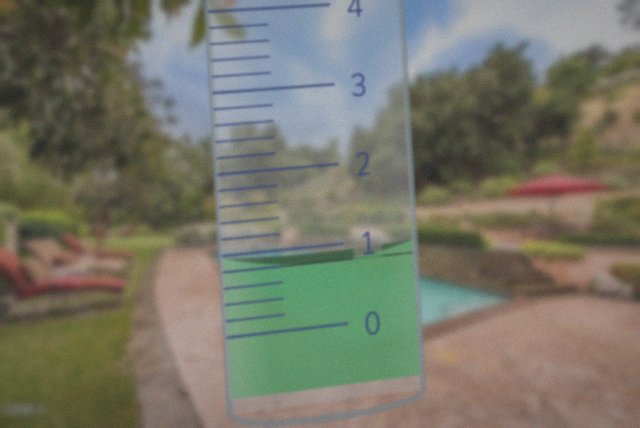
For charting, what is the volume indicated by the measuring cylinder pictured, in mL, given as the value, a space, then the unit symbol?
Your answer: 0.8 mL
